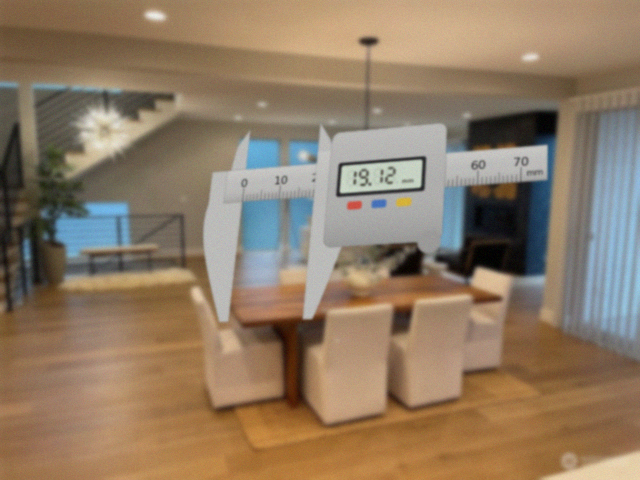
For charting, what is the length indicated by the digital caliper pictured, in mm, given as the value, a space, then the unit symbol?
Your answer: 19.12 mm
